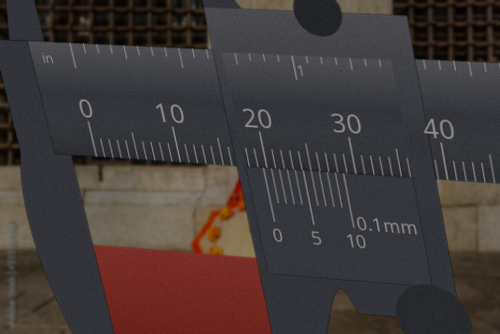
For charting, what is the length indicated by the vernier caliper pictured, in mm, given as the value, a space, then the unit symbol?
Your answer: 19.6 mm
